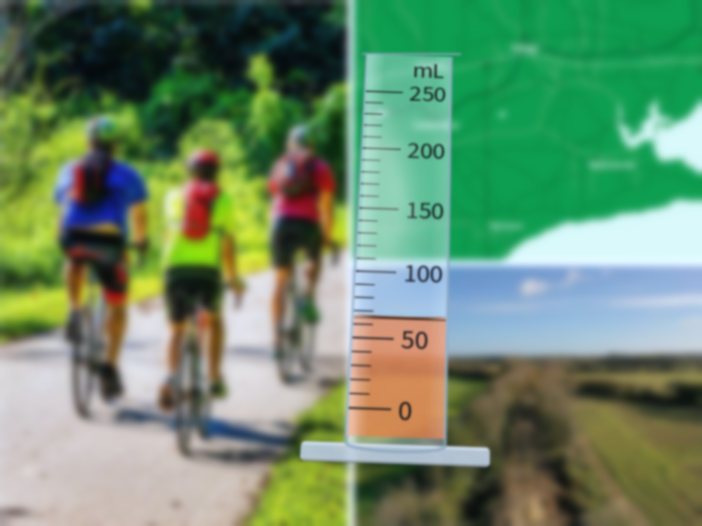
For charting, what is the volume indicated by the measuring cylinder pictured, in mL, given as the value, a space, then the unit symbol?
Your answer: 65 mL
